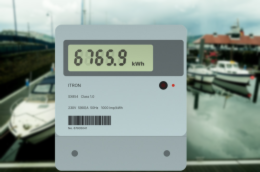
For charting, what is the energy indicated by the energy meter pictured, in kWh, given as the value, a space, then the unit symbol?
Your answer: 6765.9 kWh
